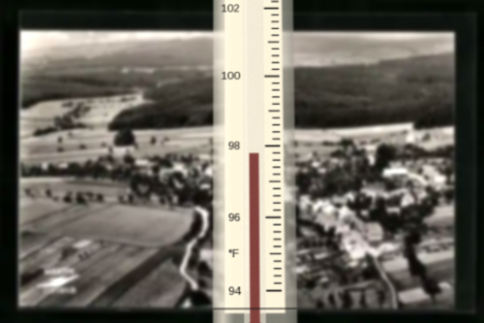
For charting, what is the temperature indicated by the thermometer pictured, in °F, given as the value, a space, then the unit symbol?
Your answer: 97.8 °F
